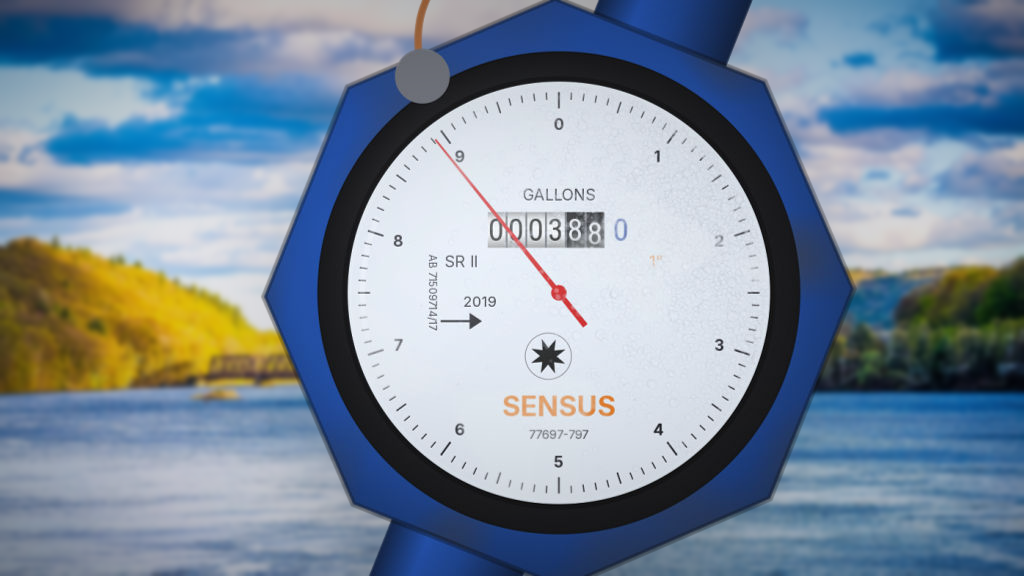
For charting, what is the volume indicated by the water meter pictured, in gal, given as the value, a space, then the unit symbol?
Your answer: 3878.9 gal
